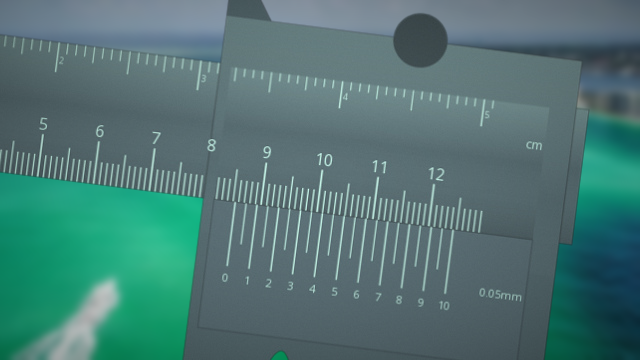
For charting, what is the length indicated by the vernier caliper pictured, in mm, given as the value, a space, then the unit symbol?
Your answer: 85.4 mm
